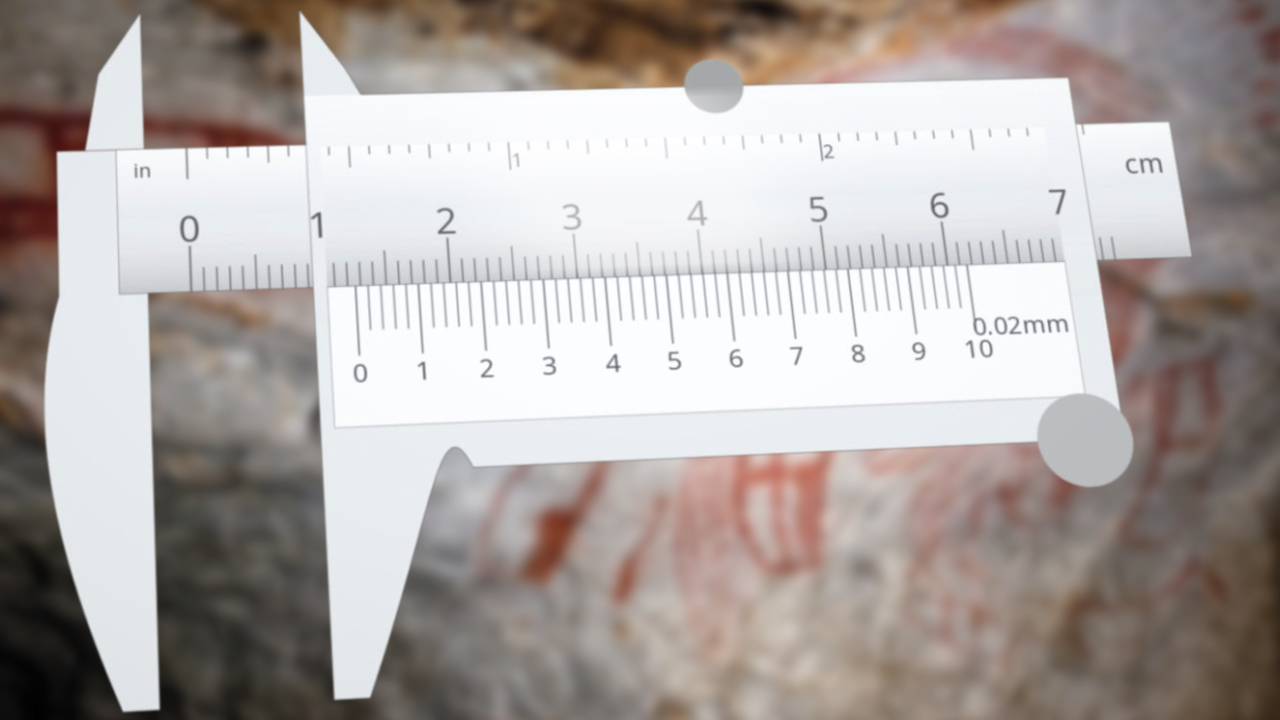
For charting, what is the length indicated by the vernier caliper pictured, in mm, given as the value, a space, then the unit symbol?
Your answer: 12.6 mm
